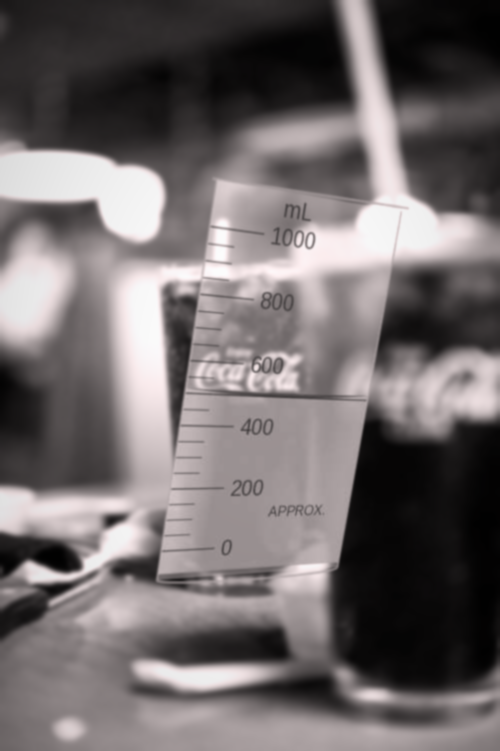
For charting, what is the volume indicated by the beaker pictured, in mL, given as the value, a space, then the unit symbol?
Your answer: 500 mL
